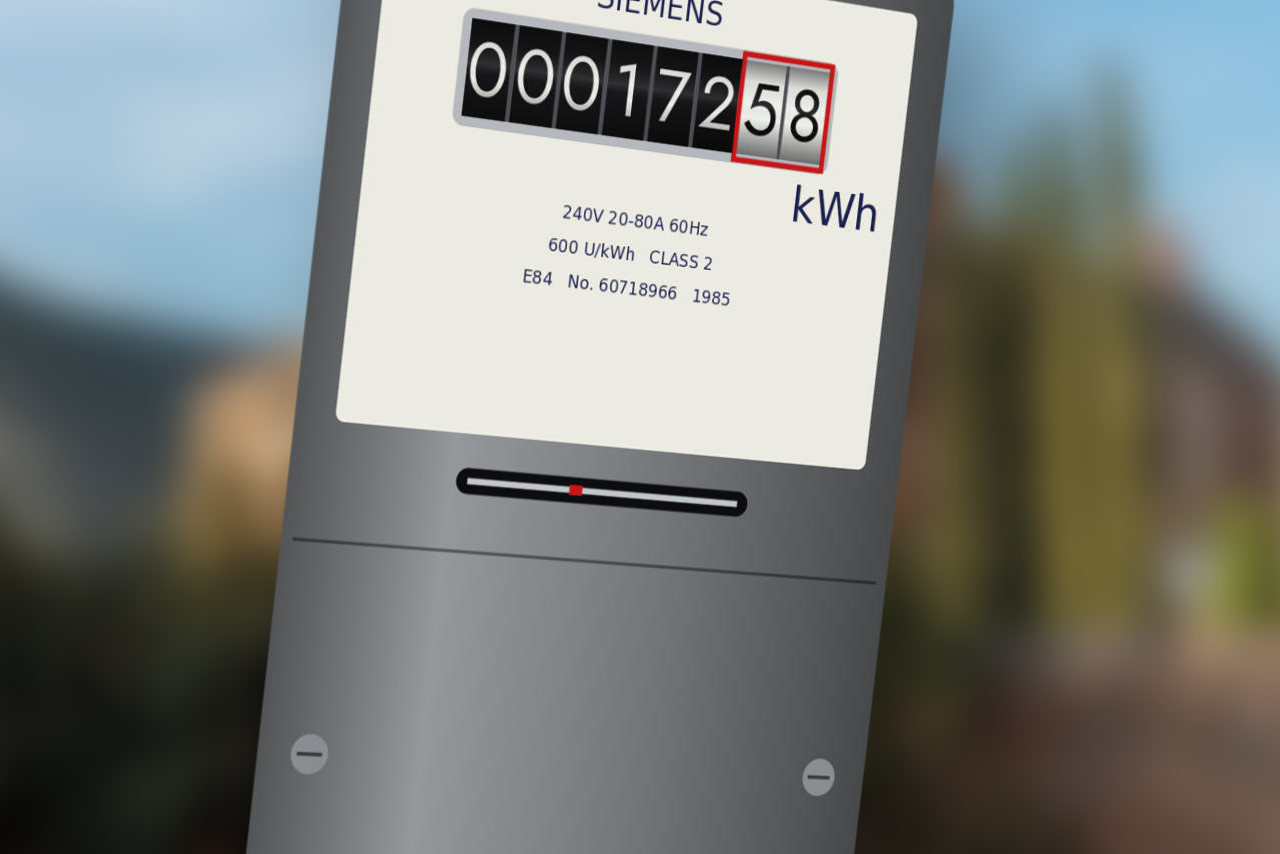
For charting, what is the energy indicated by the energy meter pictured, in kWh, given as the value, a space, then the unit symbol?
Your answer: 172.58 kWh
